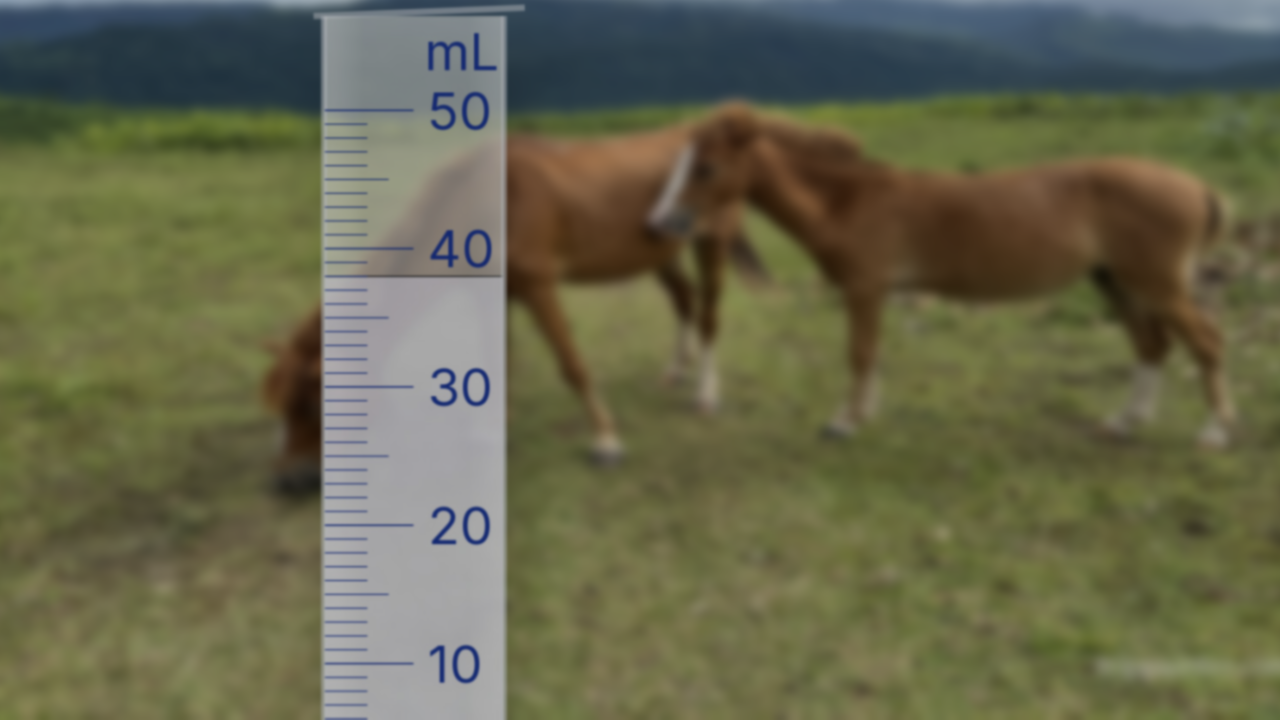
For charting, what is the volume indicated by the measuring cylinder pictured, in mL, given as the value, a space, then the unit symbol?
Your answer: 38 mL
